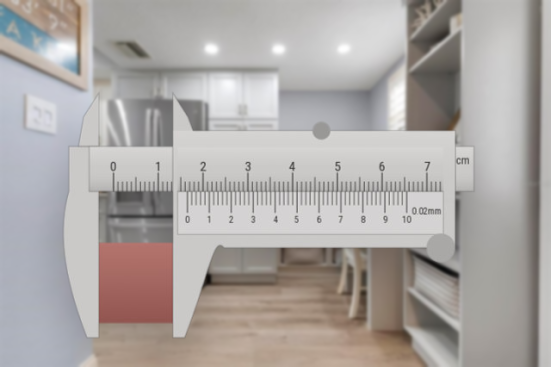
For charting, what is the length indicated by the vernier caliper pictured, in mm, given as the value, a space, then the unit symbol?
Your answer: 16.5 mm
